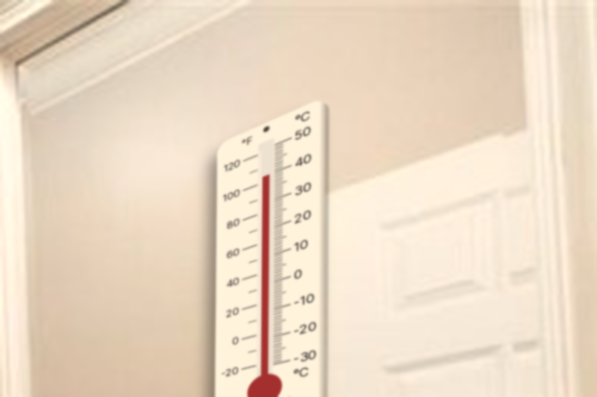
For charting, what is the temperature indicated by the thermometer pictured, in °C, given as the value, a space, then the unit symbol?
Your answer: 40 °C
